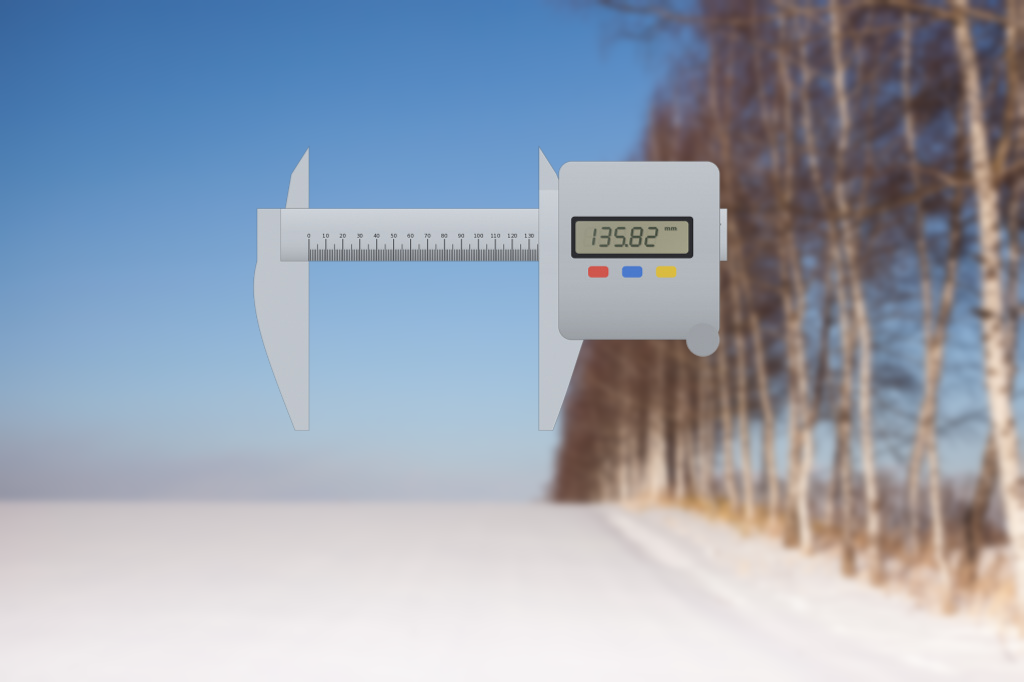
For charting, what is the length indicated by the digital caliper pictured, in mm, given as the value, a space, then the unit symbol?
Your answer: 135.82 mm
